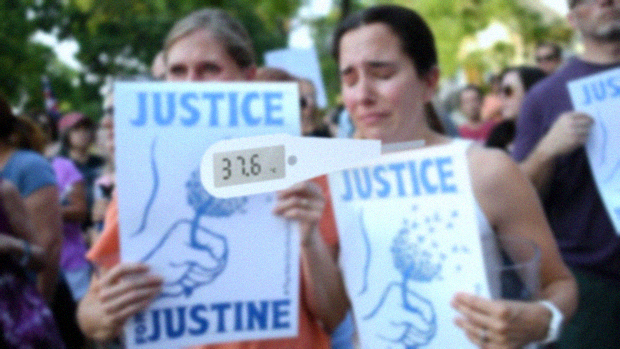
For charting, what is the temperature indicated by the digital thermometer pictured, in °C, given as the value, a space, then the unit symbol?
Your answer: 37.6 °C
